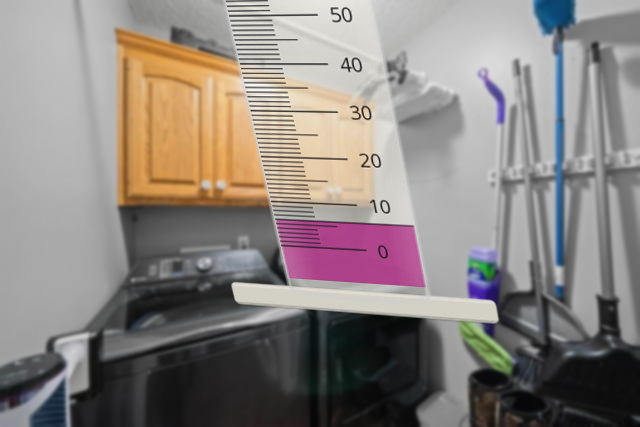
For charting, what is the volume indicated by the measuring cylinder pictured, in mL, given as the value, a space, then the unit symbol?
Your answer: 6 mL
